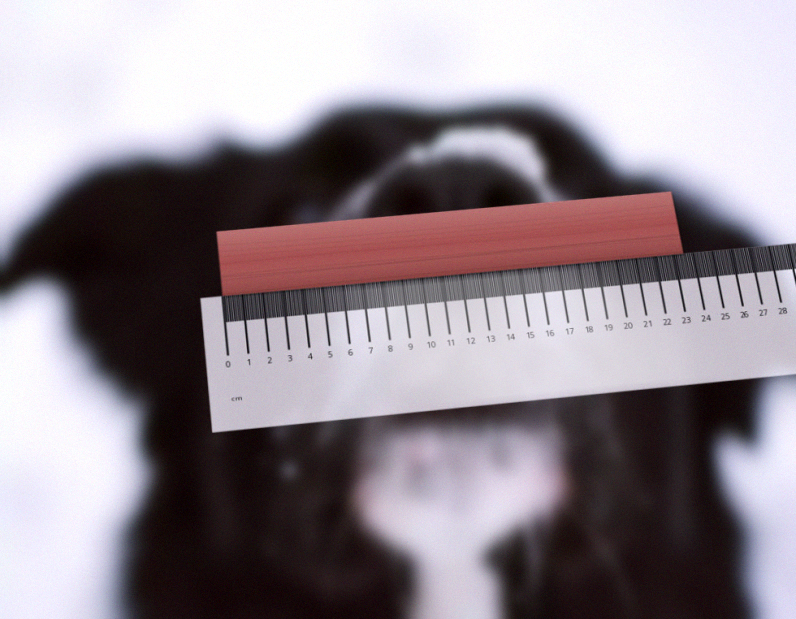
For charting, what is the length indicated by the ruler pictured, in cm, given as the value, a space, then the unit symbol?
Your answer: 23.5 cm
